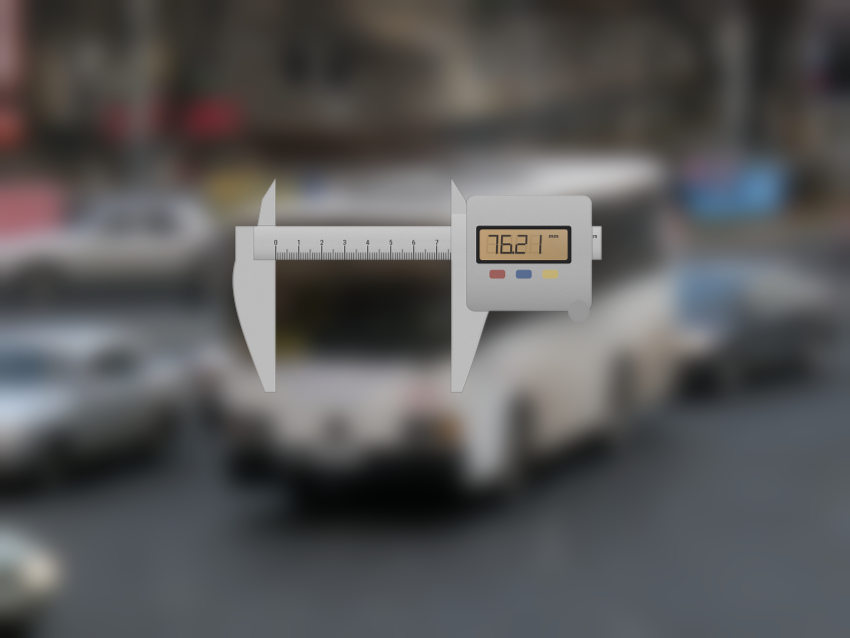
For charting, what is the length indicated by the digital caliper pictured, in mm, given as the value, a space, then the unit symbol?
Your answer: 76.21 mm
